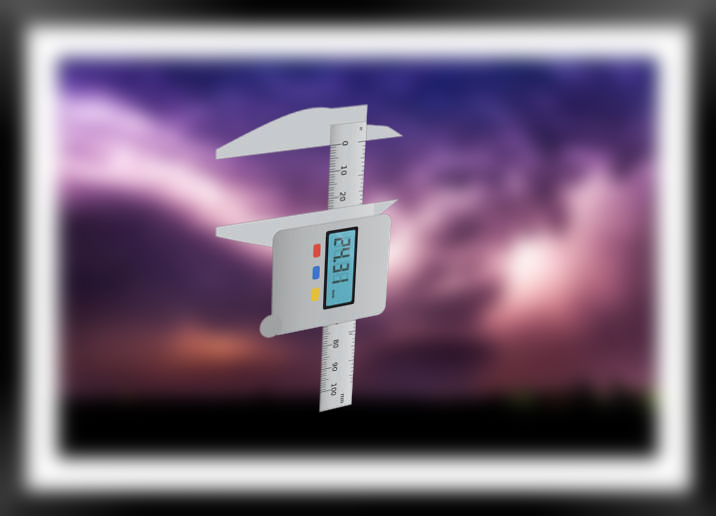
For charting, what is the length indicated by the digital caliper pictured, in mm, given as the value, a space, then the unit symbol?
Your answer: 24.31 mm
